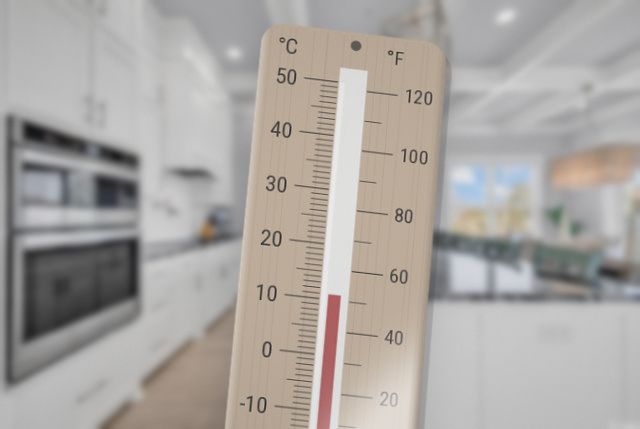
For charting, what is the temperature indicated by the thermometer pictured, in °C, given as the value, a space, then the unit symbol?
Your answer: 11 °C
